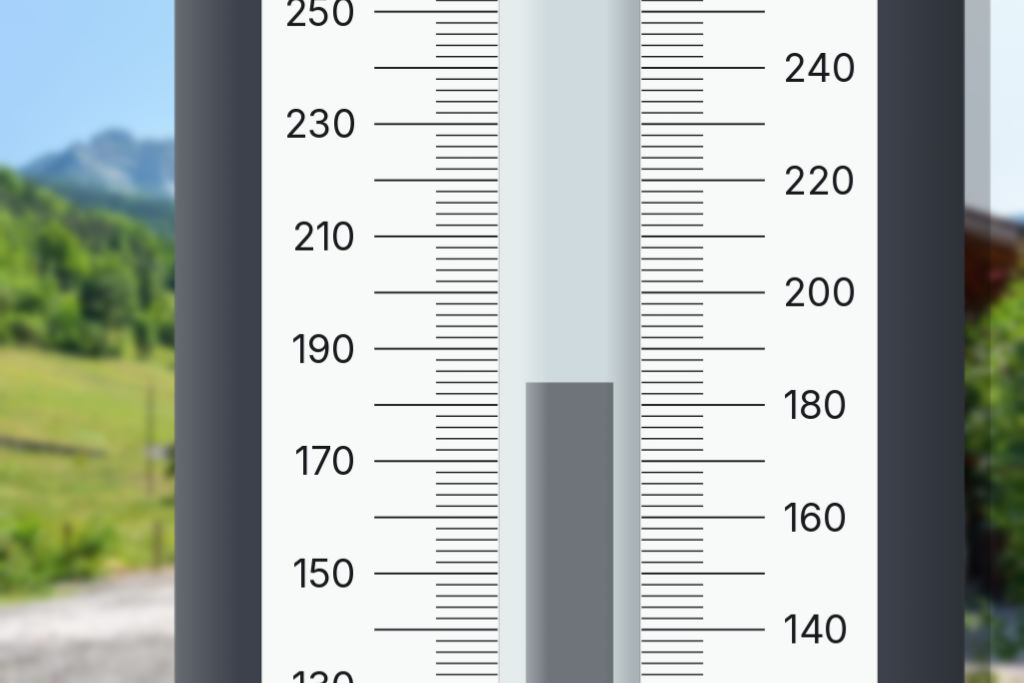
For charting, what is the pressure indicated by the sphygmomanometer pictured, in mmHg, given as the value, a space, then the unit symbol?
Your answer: 184 mmHg
